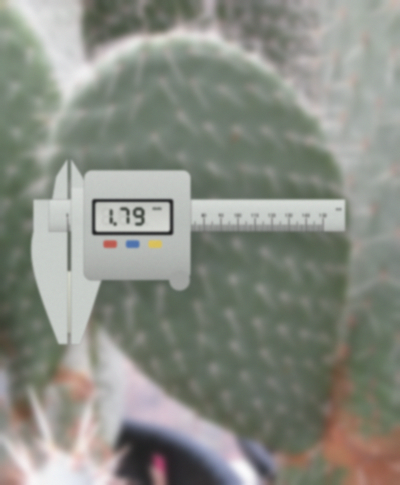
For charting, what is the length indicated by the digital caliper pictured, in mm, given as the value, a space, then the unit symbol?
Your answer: 1.79 mm
